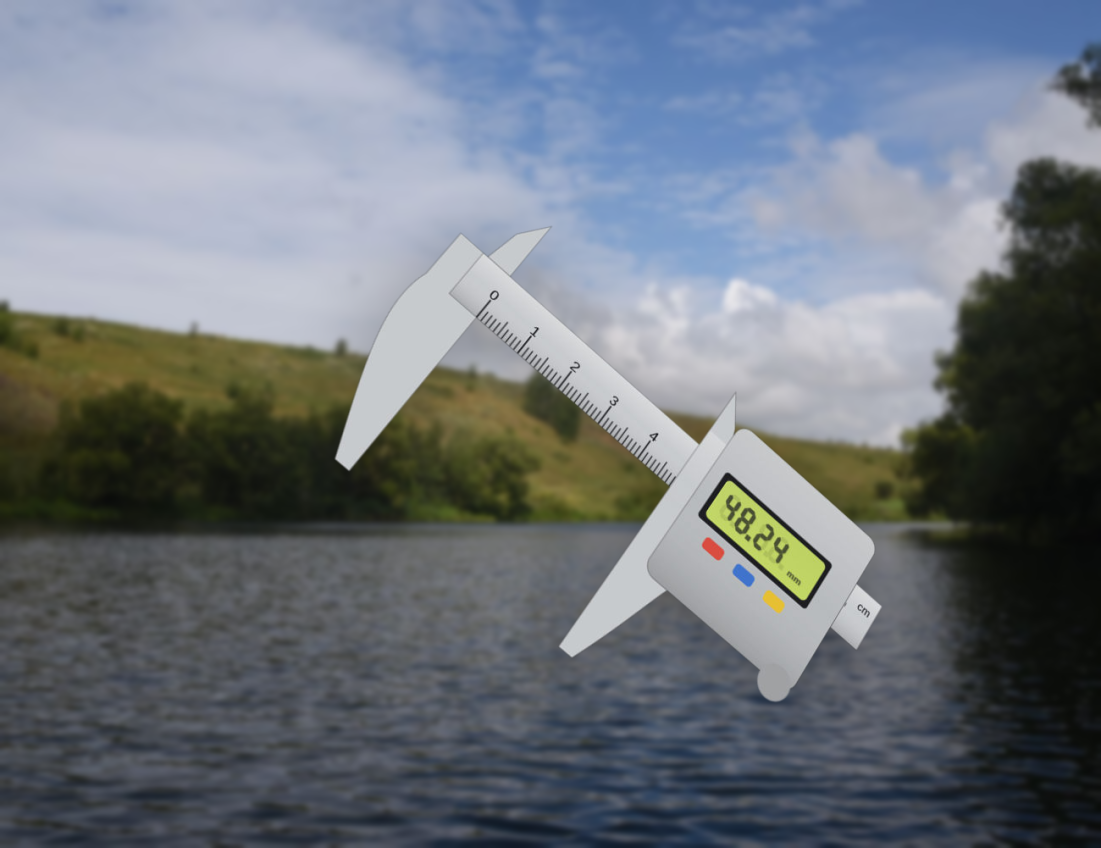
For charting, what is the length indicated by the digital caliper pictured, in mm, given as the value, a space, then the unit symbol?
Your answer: 48.24 mm
